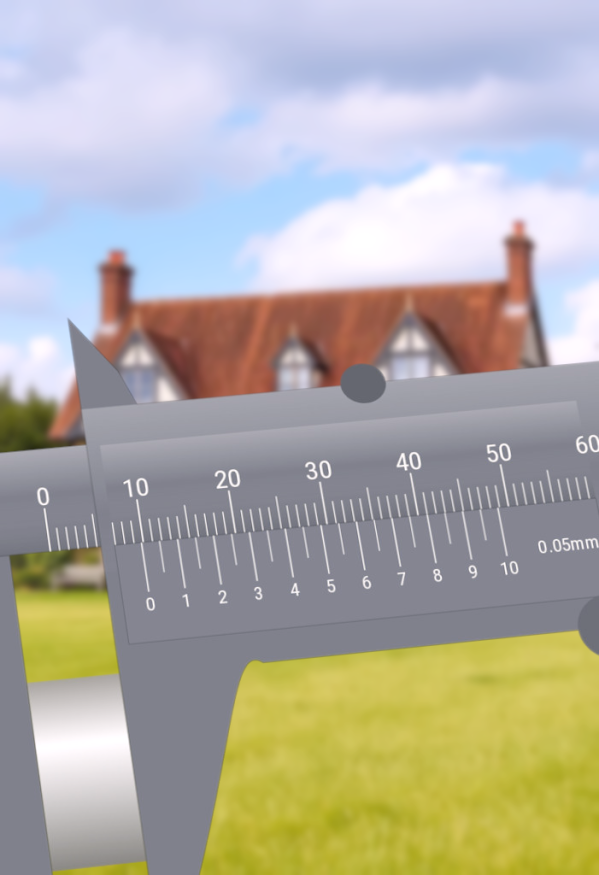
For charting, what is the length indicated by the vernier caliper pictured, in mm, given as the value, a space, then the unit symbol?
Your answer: 9.8 mm
